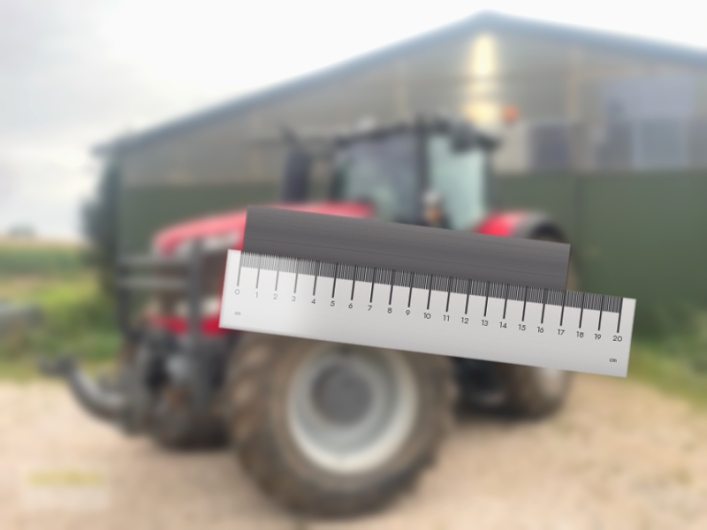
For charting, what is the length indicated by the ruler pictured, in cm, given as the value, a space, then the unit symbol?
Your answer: 17 cm
